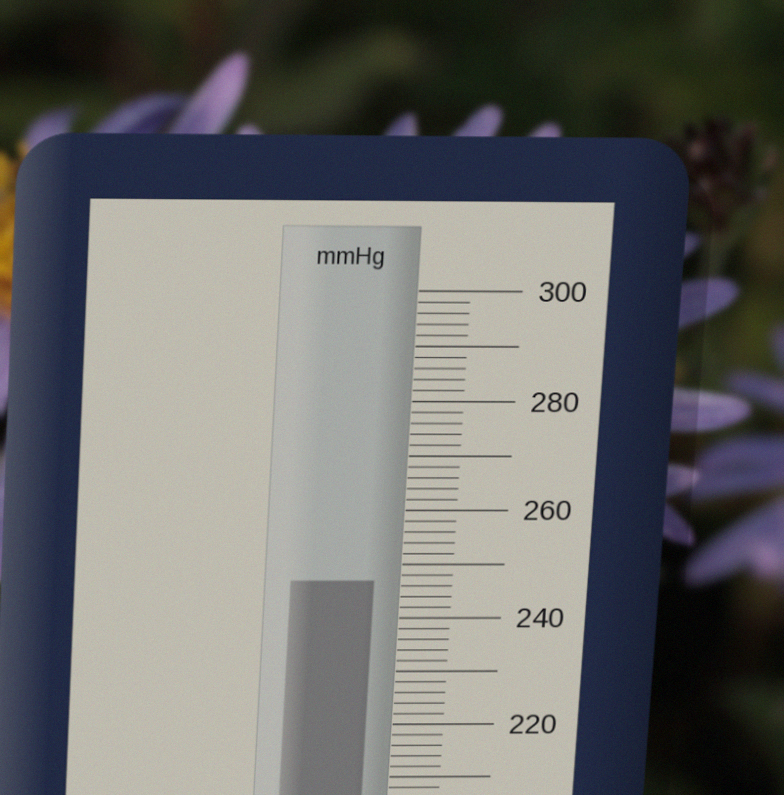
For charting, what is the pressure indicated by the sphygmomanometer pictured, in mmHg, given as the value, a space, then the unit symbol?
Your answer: 247 mmHg
